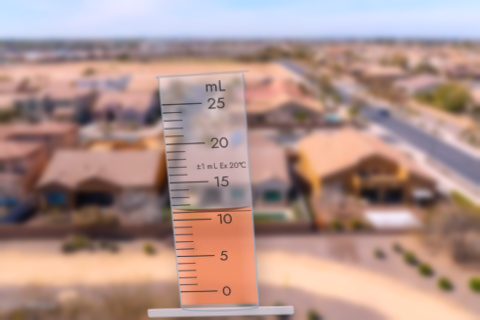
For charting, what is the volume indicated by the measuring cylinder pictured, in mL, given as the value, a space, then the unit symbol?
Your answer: 11 mL
